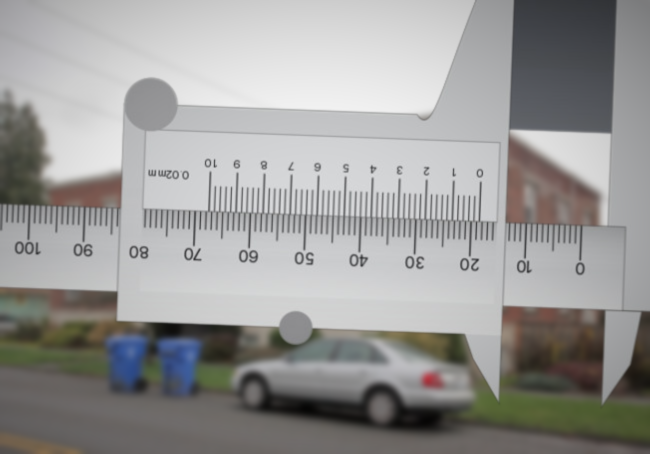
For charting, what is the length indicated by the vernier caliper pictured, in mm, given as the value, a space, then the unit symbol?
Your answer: 18.5 mm
